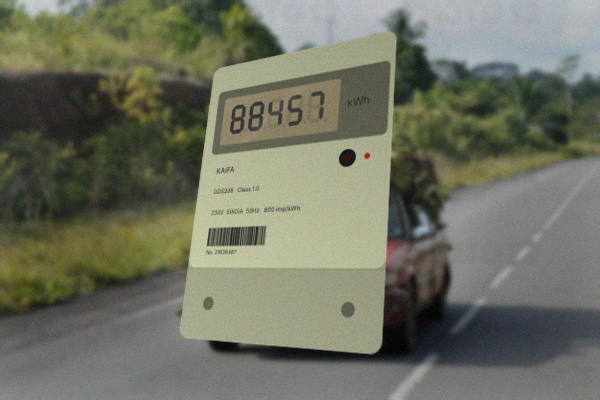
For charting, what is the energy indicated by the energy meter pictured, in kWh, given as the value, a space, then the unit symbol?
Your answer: 88457 kWh
